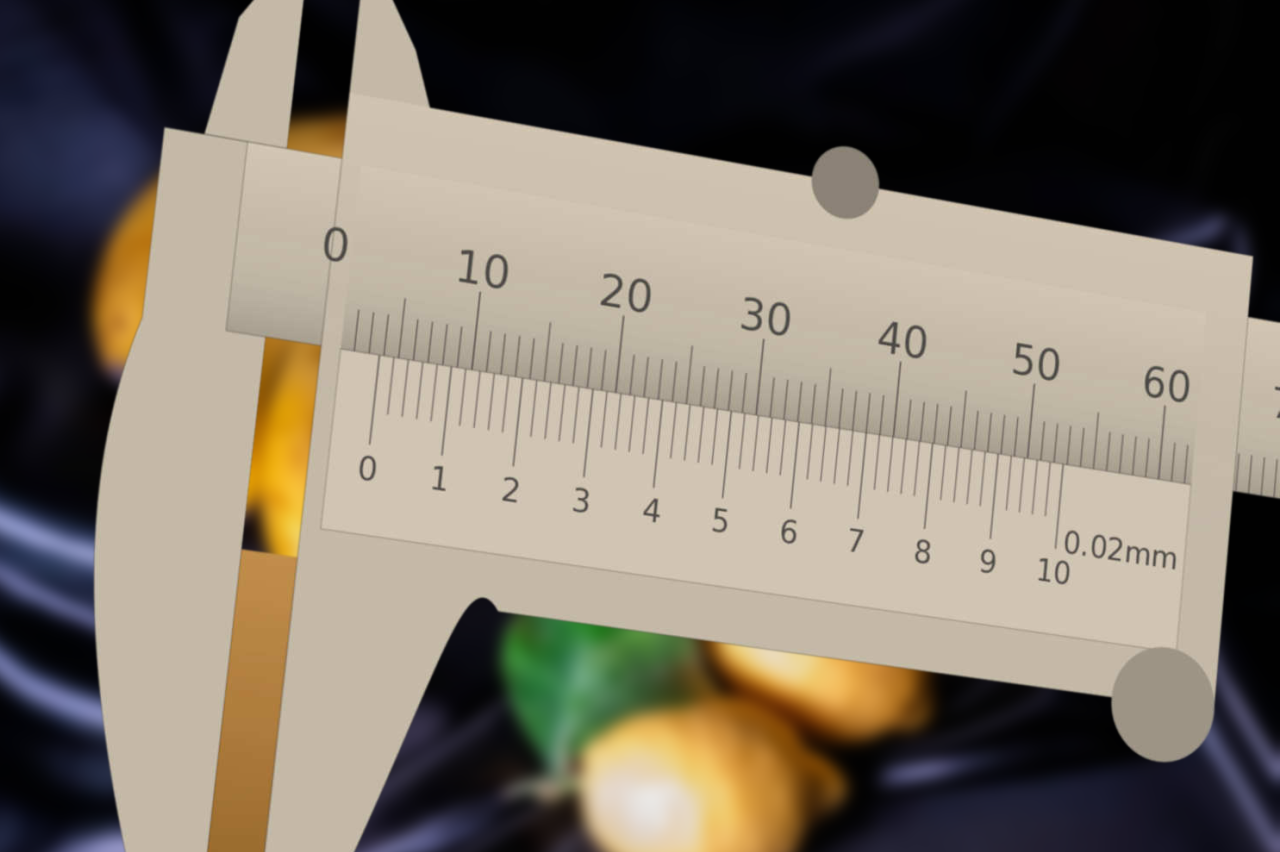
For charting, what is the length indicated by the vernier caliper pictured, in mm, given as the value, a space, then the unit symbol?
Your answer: 3.7 mm
